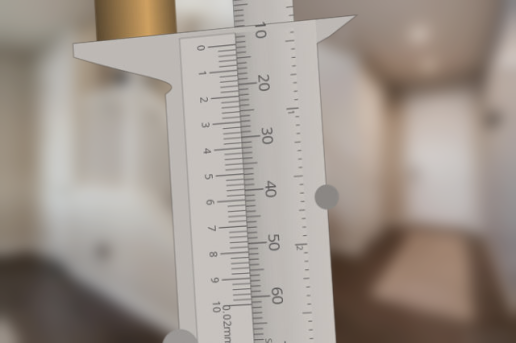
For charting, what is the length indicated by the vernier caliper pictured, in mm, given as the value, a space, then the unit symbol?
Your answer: 12.4 mm
